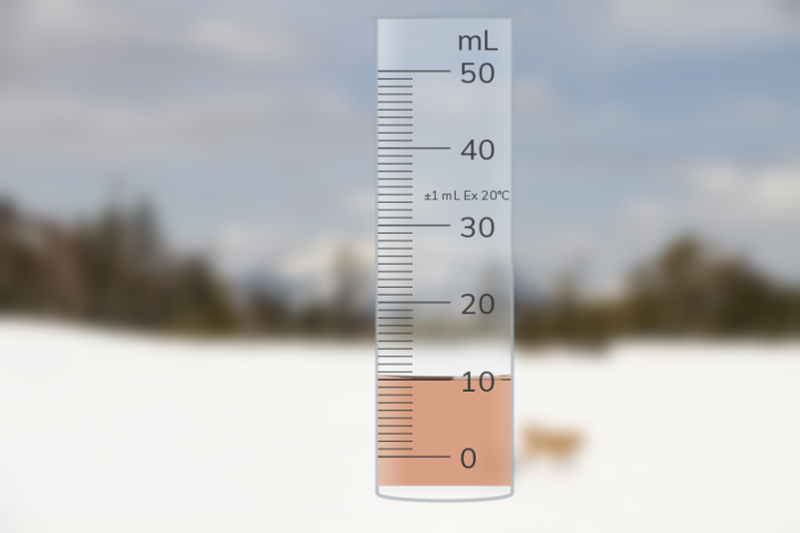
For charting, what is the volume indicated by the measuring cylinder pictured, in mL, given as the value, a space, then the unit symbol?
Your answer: 10 mL
